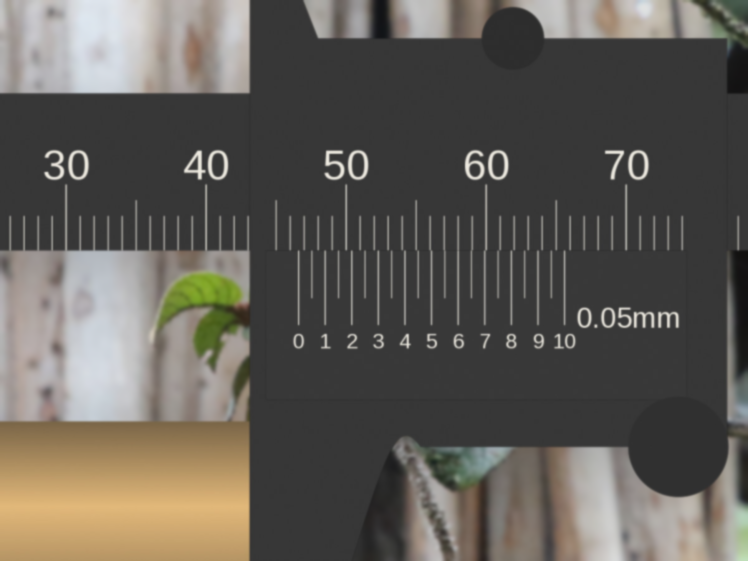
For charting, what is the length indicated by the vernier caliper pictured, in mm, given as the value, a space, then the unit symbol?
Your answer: 46.6 mm
